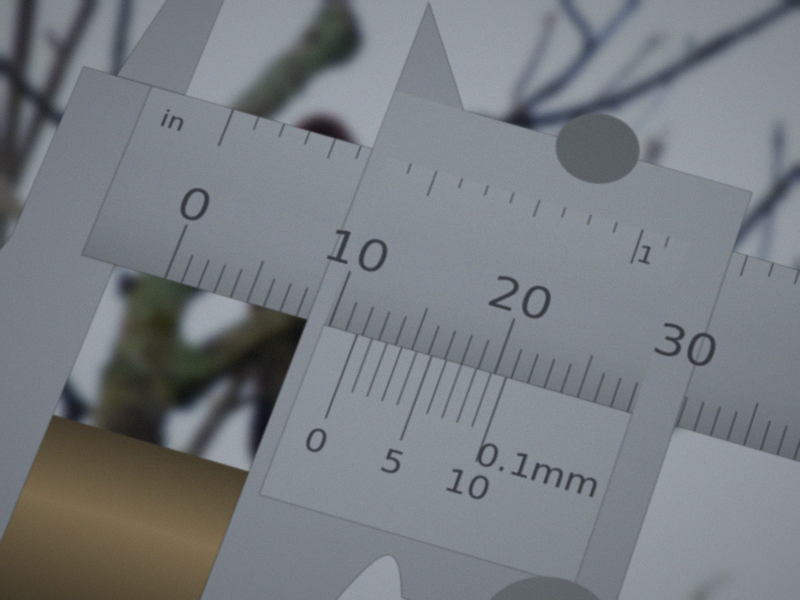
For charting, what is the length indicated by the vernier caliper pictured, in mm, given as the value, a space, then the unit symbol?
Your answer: 11.7 mm
